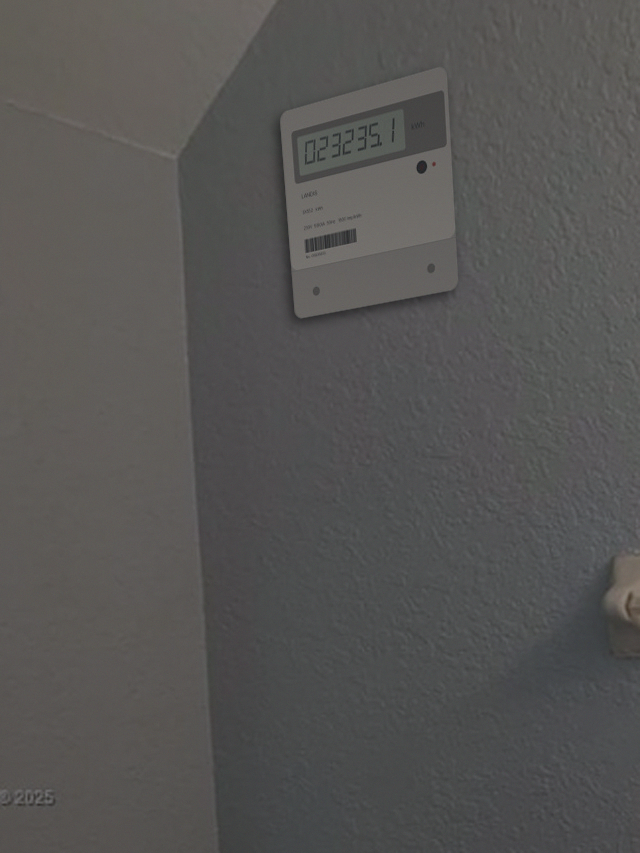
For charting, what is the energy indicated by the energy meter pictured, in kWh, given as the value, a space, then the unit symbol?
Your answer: 23235.1 kWh
